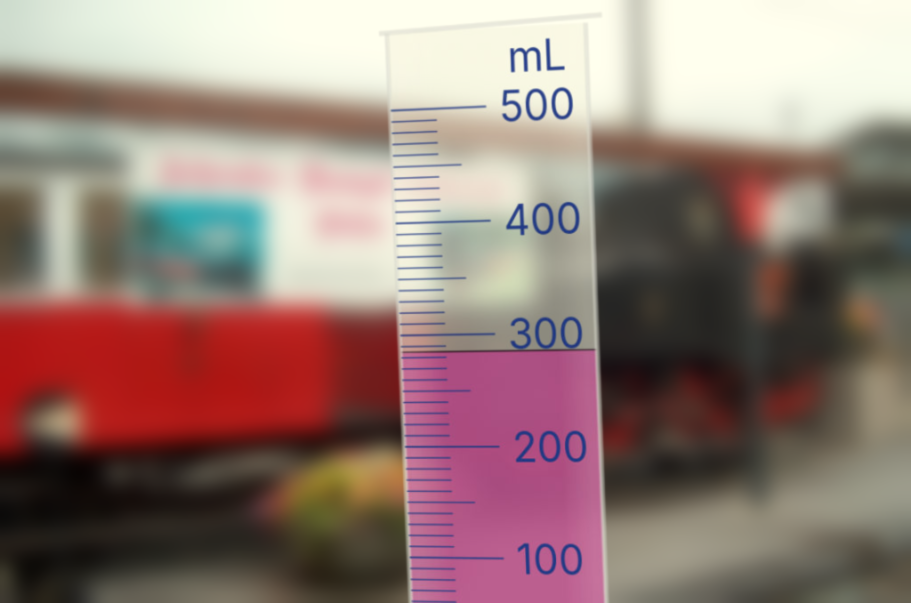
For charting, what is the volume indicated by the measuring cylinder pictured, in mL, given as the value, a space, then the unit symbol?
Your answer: 285 mL
